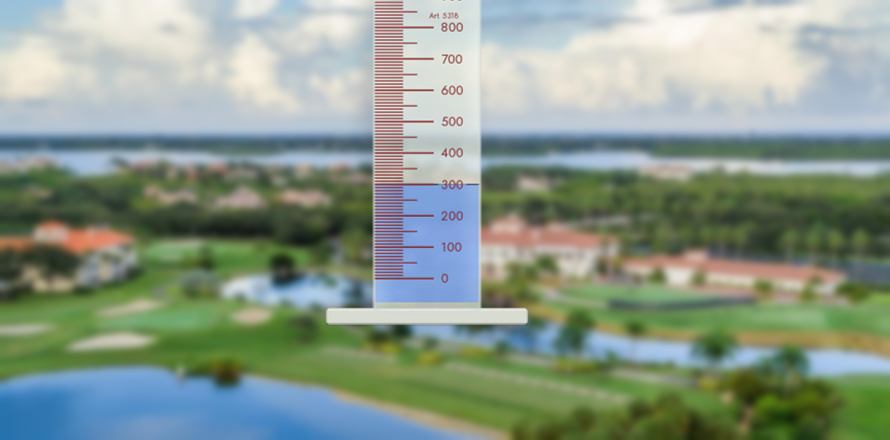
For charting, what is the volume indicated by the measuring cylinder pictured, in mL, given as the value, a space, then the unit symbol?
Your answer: 300 mL
